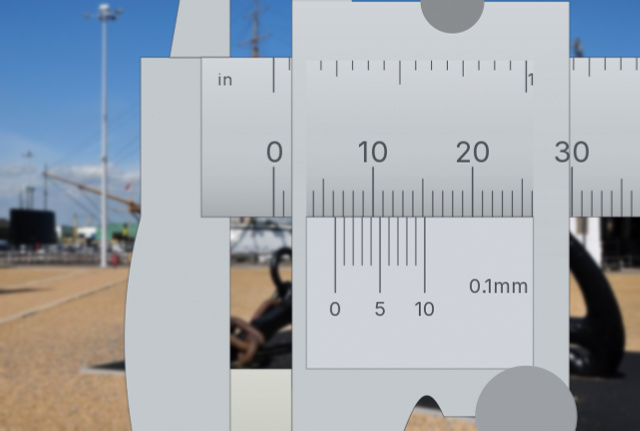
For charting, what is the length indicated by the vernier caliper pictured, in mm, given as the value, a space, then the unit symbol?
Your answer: 6.2 mm
